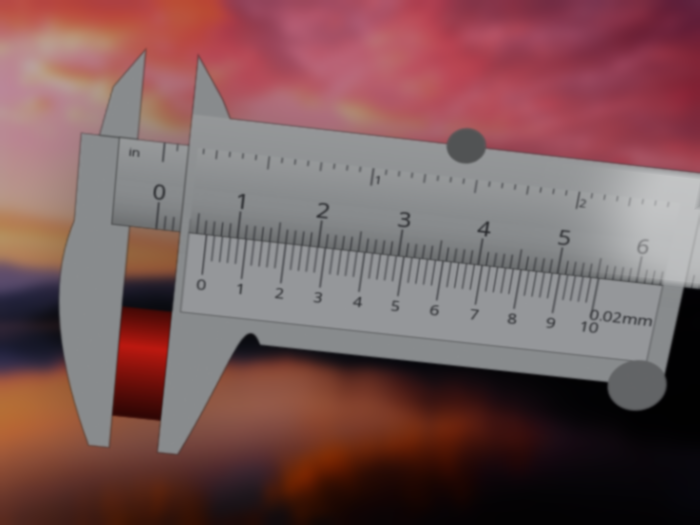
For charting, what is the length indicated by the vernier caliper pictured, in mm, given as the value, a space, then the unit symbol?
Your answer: 6.2 mm
